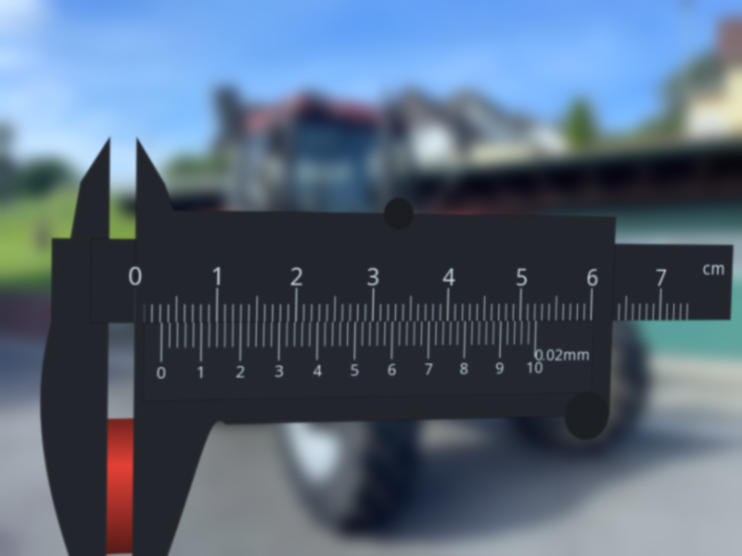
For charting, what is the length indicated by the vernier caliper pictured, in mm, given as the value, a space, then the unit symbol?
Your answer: 3.2 mm
